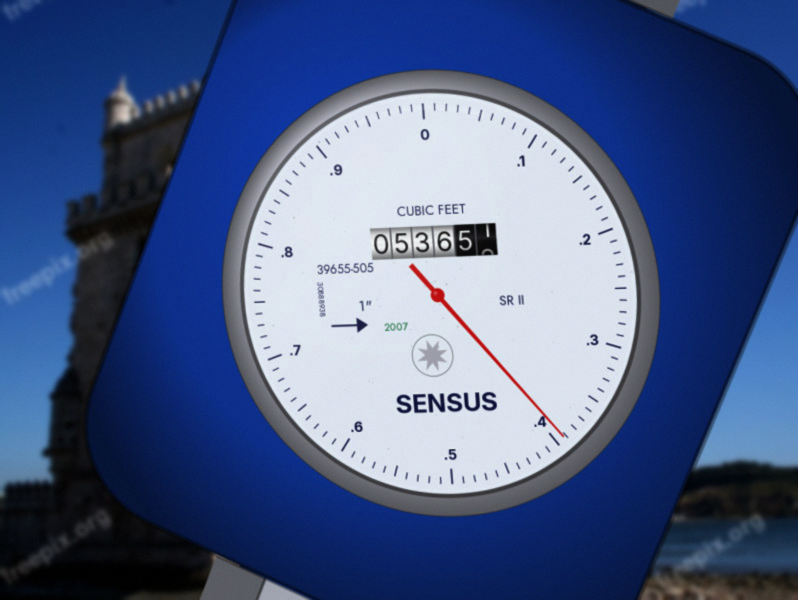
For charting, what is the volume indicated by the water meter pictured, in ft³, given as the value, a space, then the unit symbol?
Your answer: 53651.39 ft³
